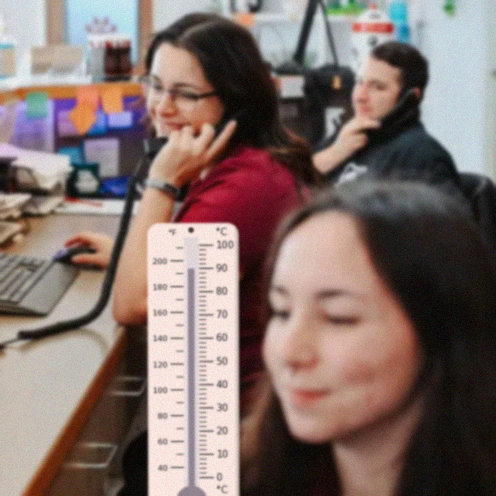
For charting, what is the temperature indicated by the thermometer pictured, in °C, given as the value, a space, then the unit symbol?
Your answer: 90 °C
